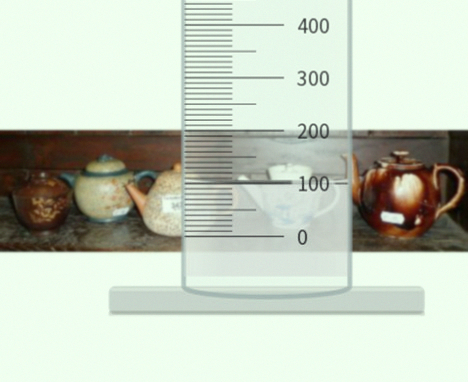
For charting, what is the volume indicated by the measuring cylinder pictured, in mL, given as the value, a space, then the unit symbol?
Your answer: 100 mL
